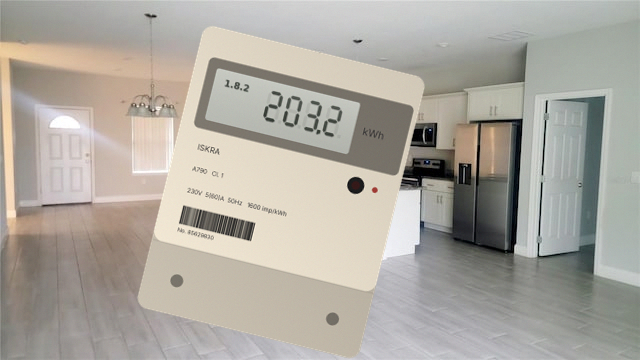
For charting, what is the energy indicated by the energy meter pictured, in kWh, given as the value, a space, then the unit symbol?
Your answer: 203.2 kWh
